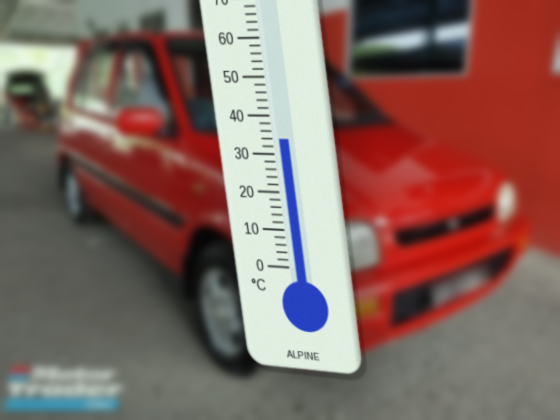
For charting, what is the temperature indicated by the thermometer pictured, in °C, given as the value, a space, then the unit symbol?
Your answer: 34 °C
